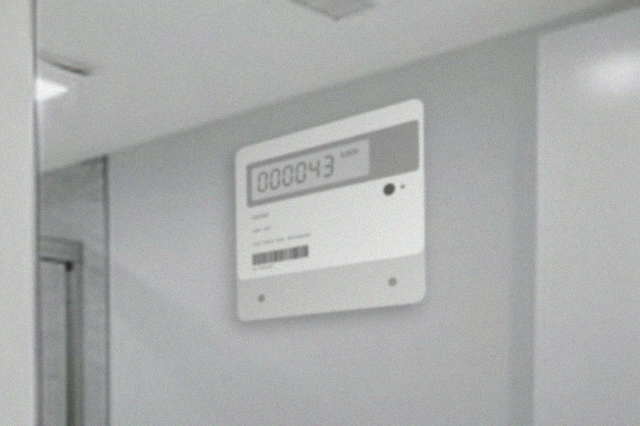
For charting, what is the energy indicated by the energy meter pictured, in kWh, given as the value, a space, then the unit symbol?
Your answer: 43 kWh
